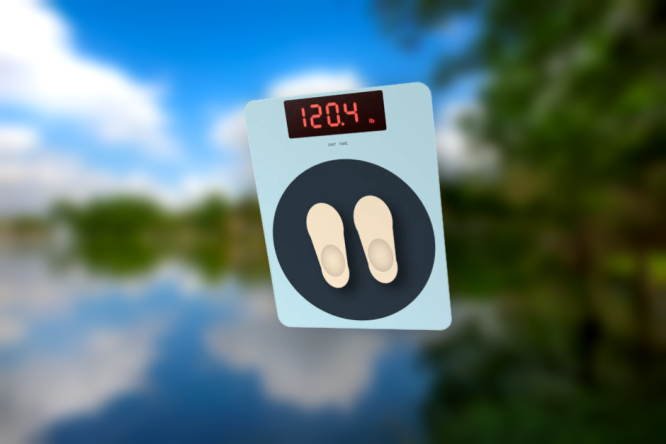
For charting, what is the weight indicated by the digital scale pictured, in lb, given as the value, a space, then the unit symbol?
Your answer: 120.4 lb
